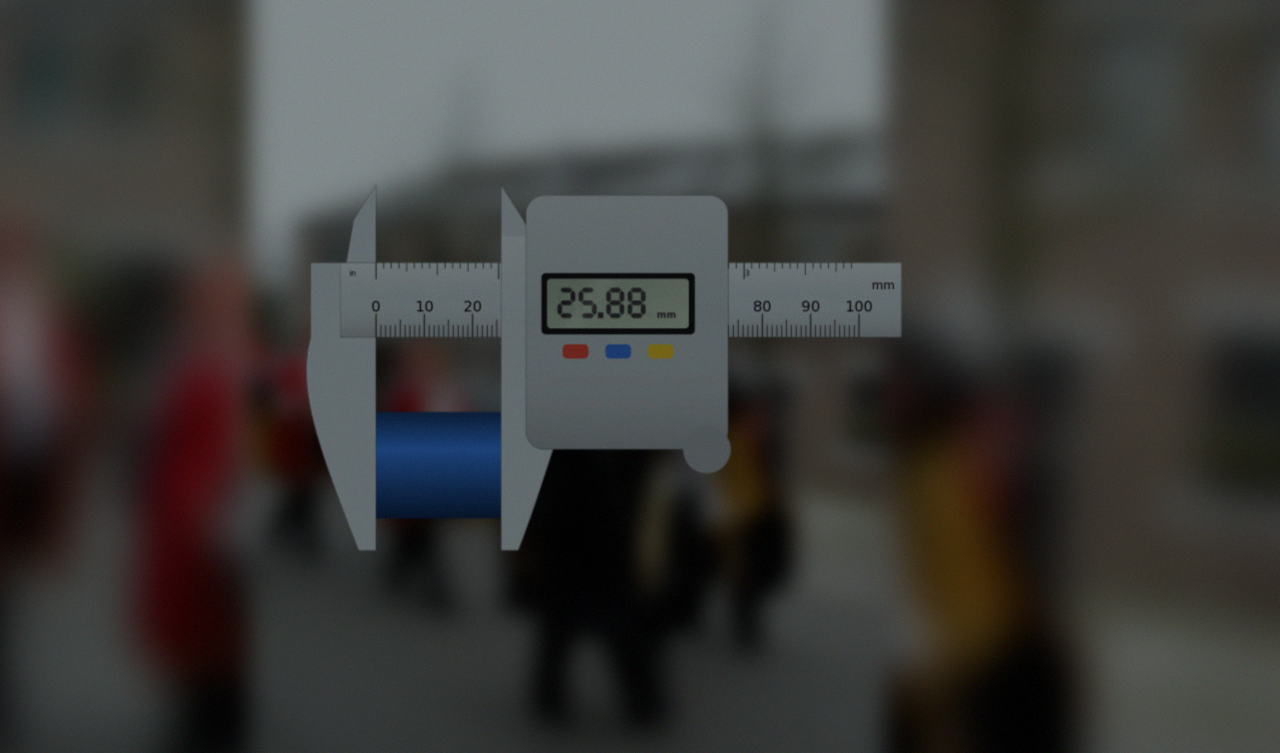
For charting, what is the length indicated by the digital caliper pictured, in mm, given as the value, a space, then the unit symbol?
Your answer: 25.88 mm
